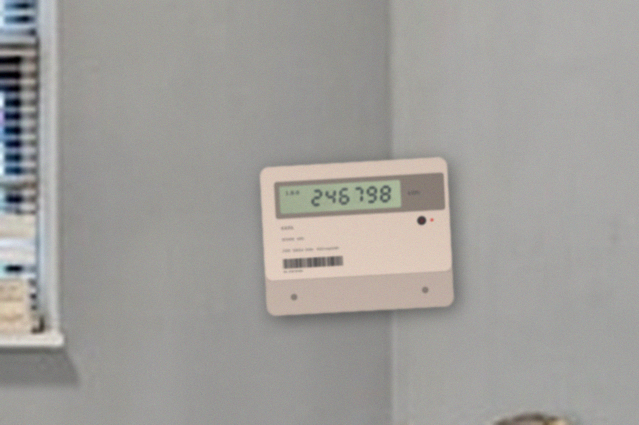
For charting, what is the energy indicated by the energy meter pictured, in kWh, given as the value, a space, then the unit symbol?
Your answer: 246798 kWh
